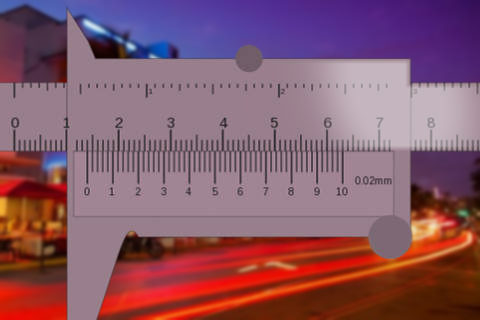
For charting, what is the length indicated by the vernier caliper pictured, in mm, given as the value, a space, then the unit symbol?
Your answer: 14.0 mm
